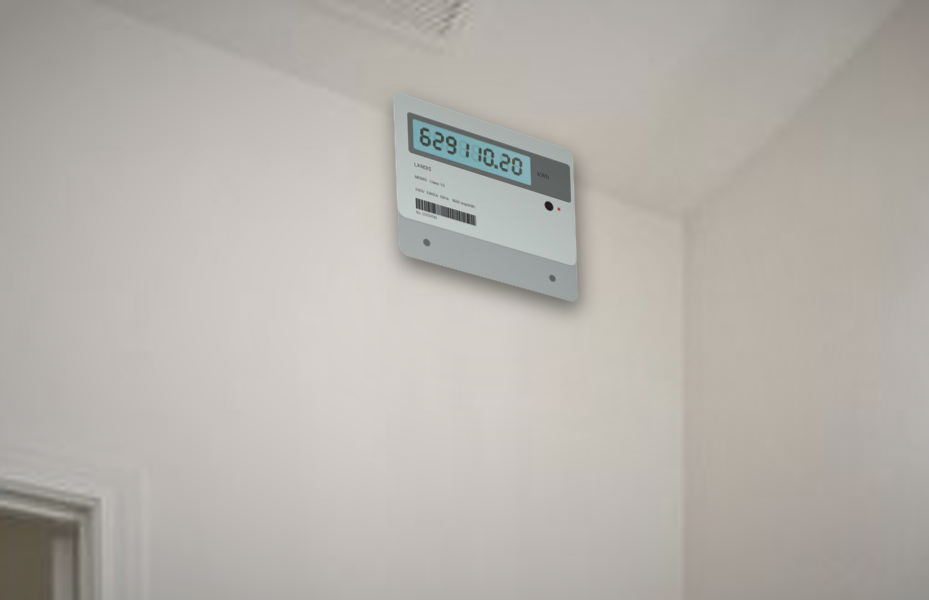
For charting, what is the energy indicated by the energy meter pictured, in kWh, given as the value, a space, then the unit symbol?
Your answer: 629110.20 kWh
